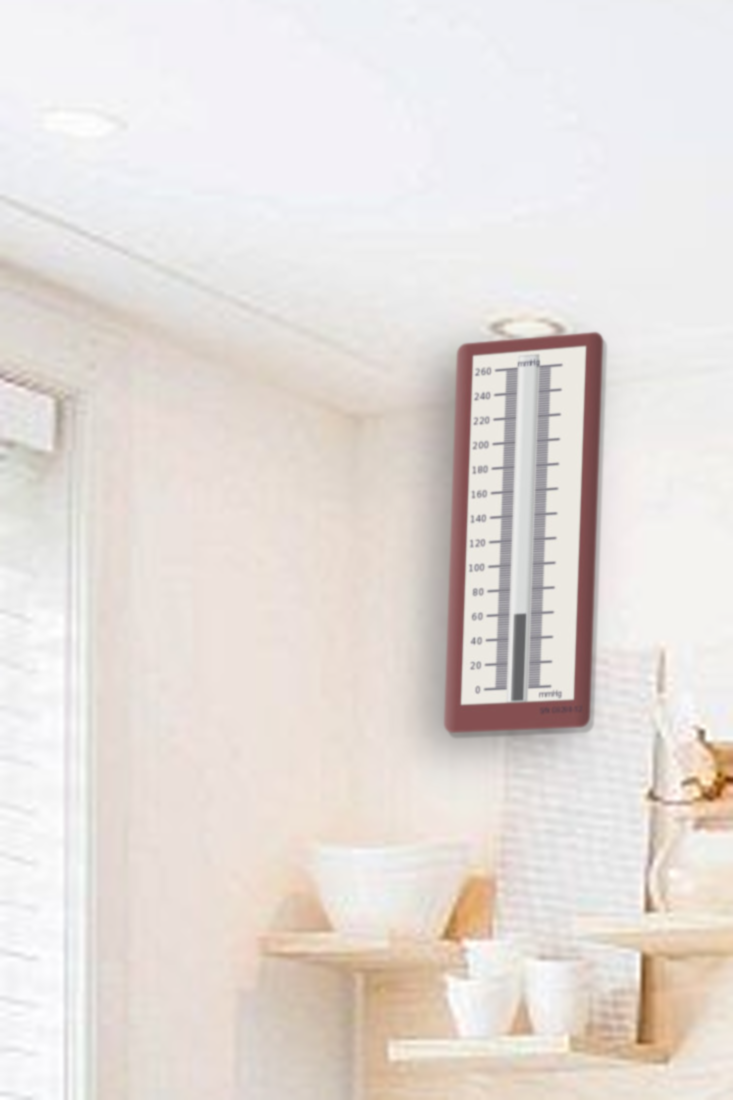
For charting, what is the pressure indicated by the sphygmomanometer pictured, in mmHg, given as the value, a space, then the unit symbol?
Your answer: 60 mmHg
